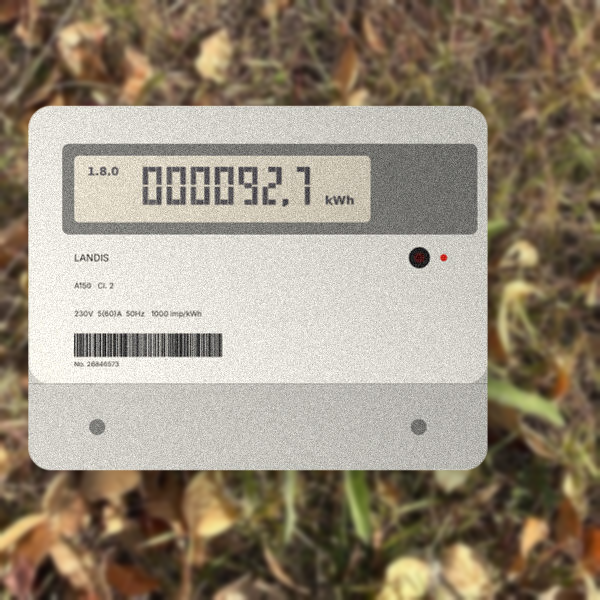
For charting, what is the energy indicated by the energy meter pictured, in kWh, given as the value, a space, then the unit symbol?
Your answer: 92.7 kWh
